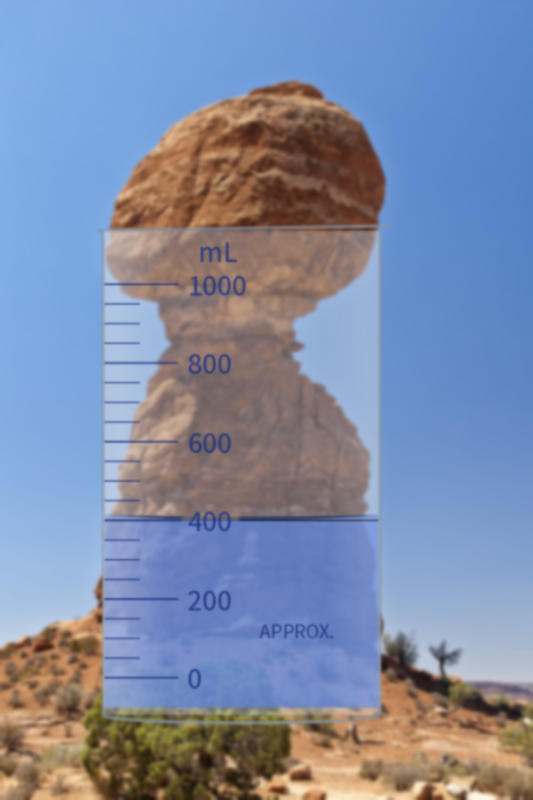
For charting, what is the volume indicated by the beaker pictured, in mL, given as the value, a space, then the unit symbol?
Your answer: 400 mL
